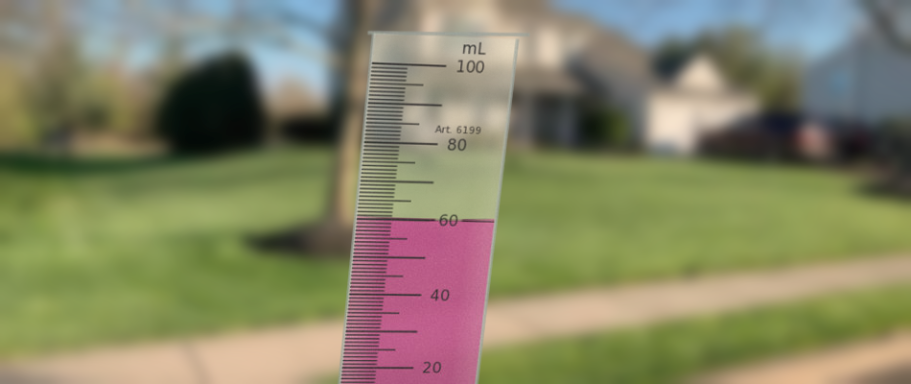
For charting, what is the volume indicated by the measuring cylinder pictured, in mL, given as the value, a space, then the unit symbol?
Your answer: 60 mL
